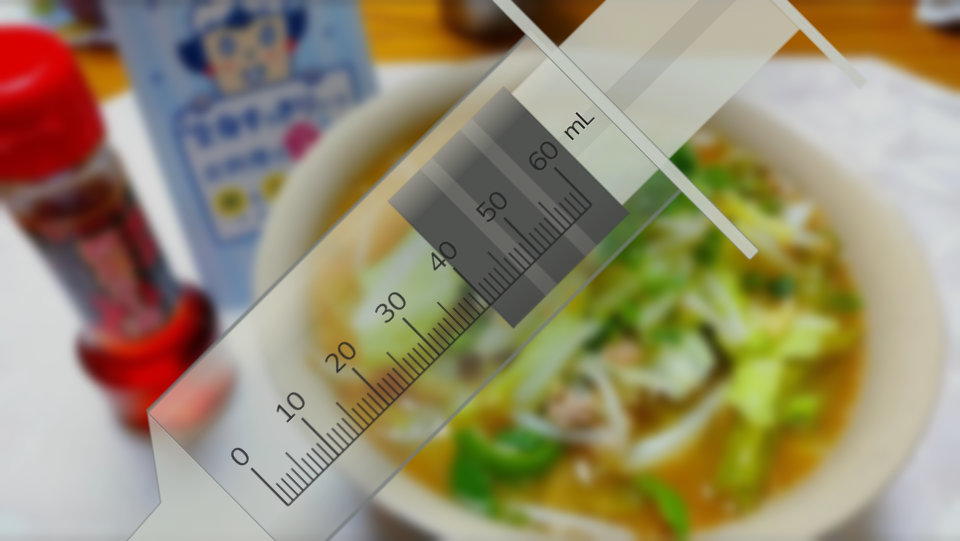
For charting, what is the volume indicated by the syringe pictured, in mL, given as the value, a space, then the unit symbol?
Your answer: 40 mL
